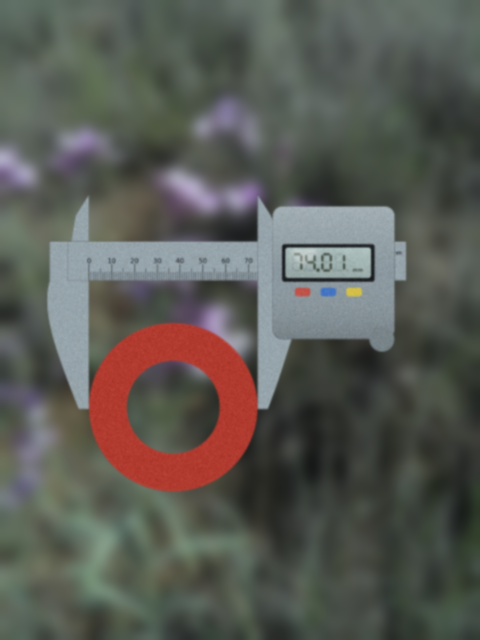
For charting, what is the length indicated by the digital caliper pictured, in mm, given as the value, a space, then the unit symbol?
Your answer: 74.01 mm
